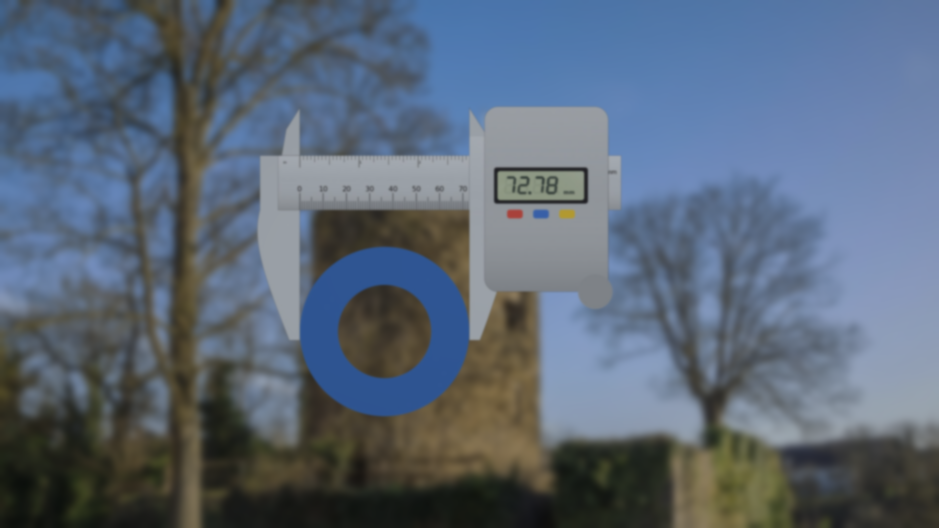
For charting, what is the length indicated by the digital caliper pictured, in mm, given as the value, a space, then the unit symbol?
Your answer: 72.78 mm
